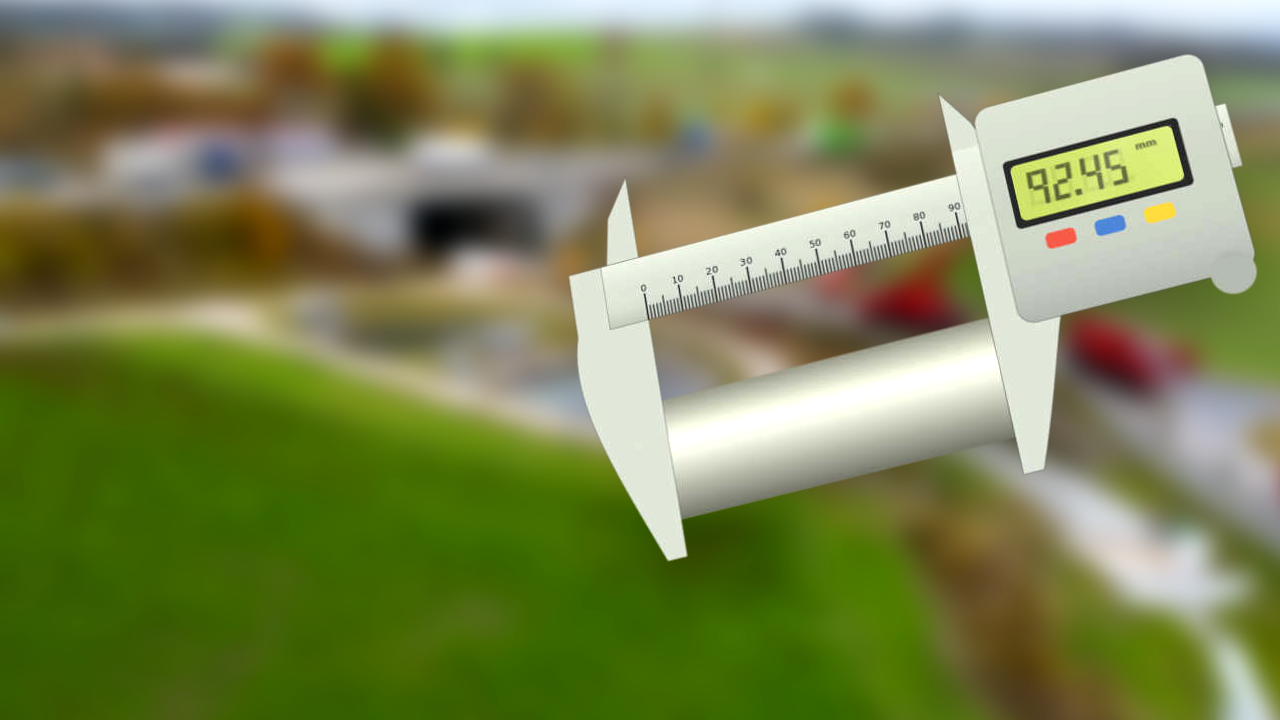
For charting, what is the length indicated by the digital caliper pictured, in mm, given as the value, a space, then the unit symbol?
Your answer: 92.45 mm
